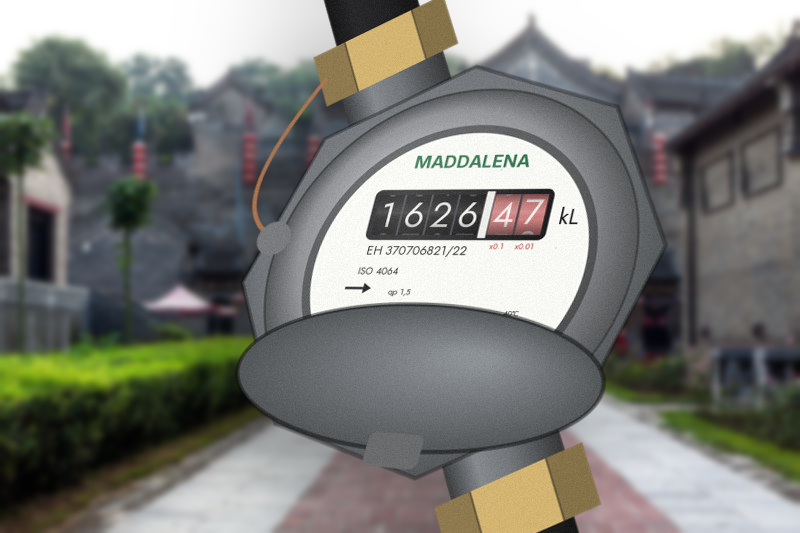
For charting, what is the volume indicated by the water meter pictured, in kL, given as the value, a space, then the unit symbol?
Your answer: 1626.47 kL
